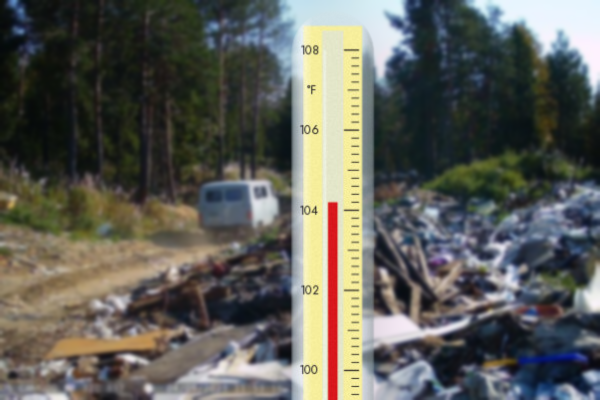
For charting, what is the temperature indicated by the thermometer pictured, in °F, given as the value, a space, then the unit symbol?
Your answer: 104.2 °F
